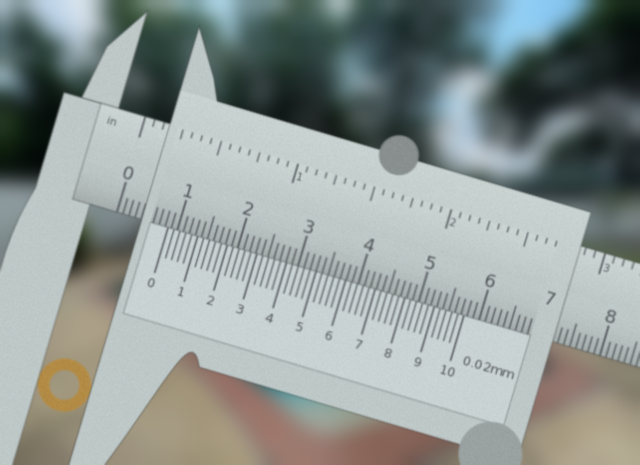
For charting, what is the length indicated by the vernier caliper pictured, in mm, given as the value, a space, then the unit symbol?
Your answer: 8.5 mm
